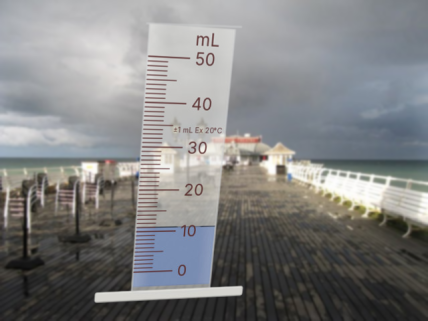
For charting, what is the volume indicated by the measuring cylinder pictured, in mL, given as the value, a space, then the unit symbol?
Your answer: 11 mL
